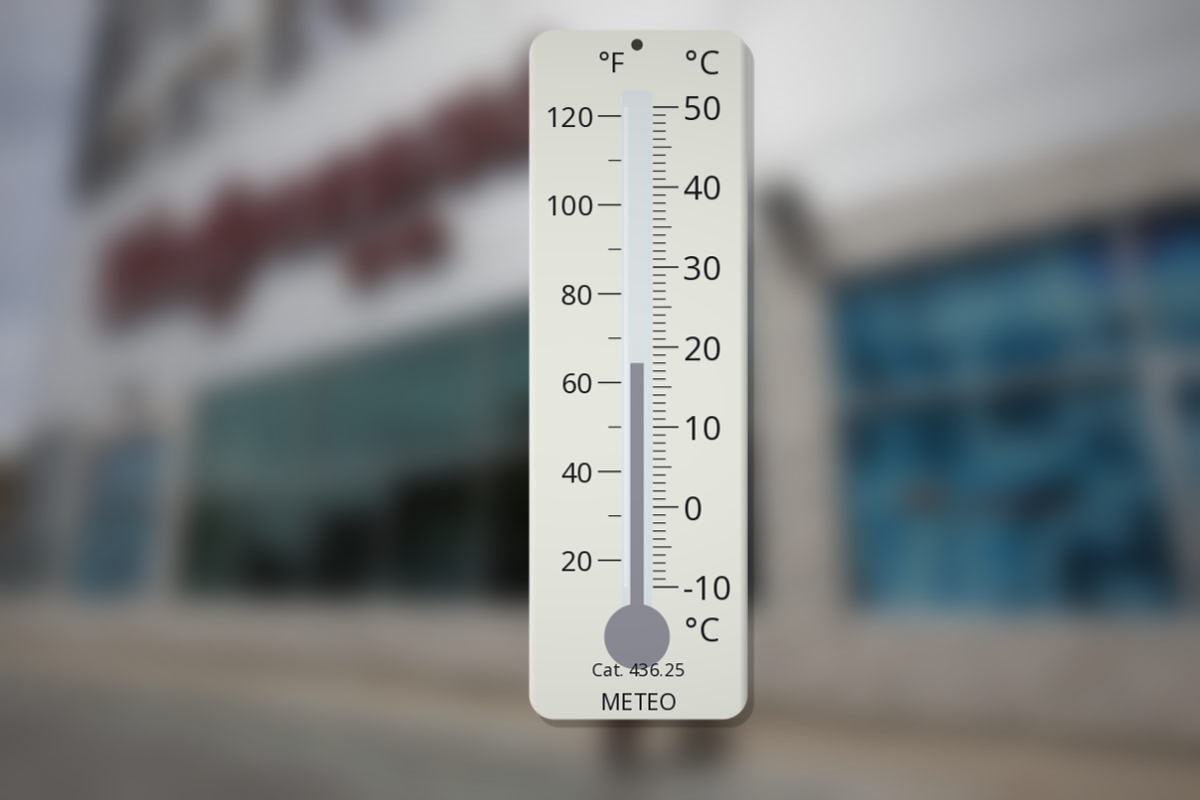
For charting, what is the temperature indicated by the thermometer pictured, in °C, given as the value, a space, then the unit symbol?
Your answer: 18 °C
